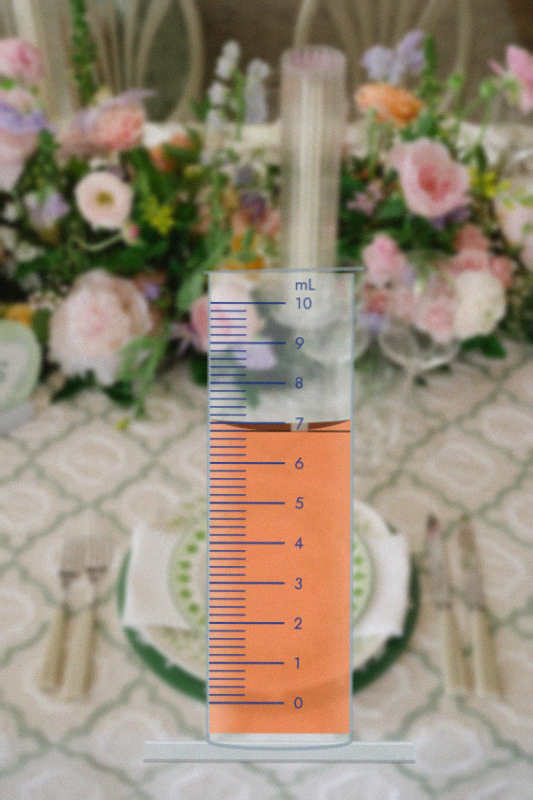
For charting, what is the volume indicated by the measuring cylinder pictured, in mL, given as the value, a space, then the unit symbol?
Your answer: 6.8 mL
